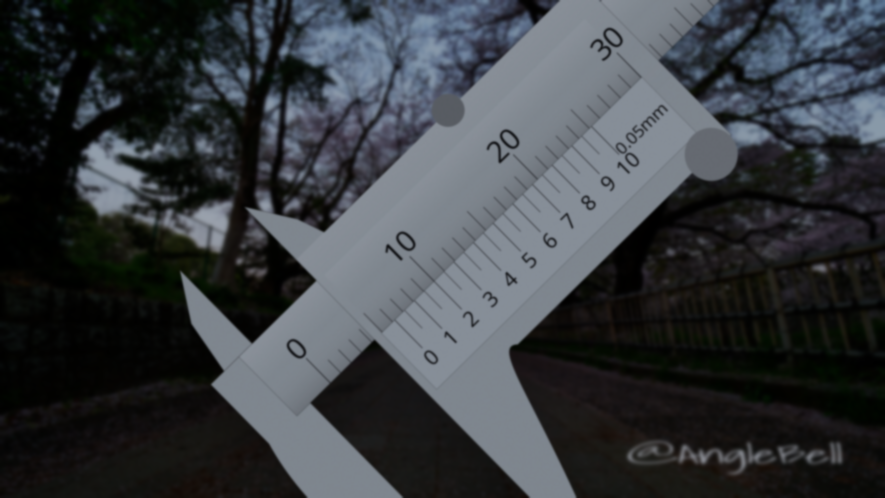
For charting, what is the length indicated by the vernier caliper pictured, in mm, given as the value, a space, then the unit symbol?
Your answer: 6.2 mm
